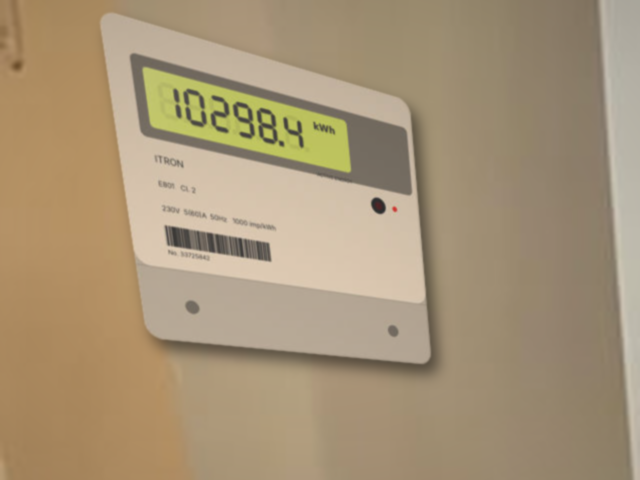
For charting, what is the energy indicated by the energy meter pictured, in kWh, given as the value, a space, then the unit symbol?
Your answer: 10298.4 kWh
